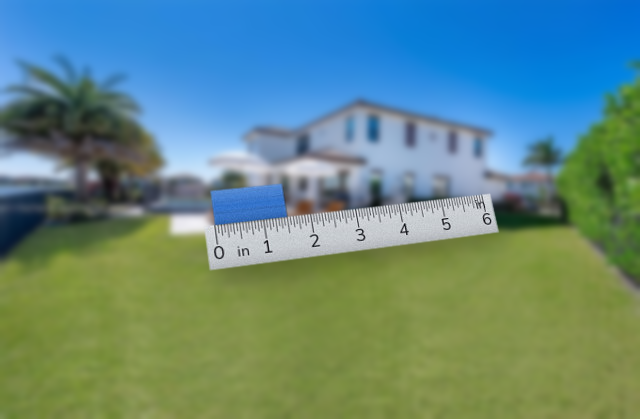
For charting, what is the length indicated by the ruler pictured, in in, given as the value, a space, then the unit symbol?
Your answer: 1.5 in
